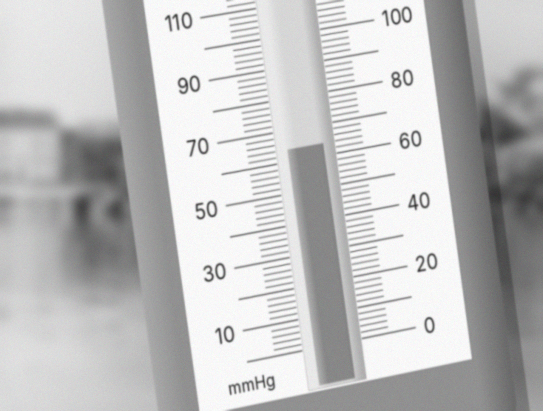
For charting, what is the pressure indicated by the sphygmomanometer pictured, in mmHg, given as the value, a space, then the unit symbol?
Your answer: 64 mmHg
